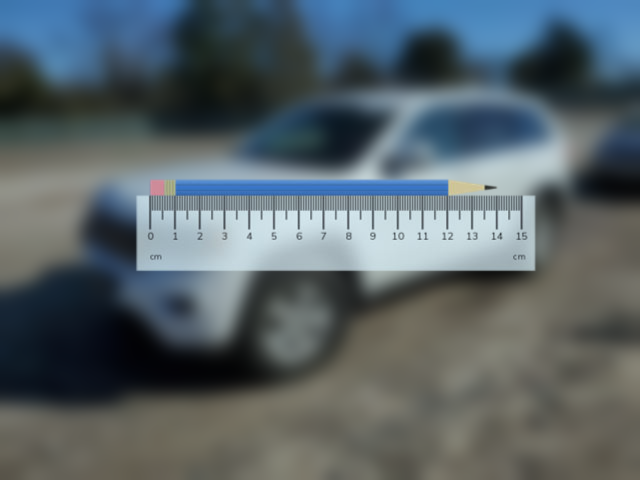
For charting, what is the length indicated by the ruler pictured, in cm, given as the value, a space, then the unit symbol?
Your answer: 14 cm
